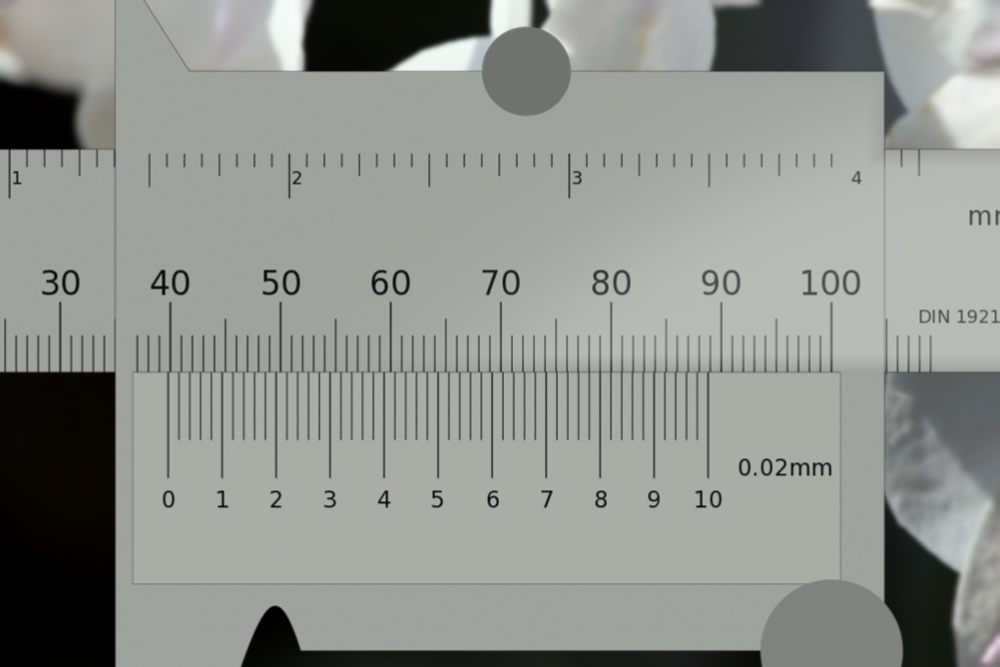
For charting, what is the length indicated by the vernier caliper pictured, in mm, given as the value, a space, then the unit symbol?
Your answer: 39.8 mm
